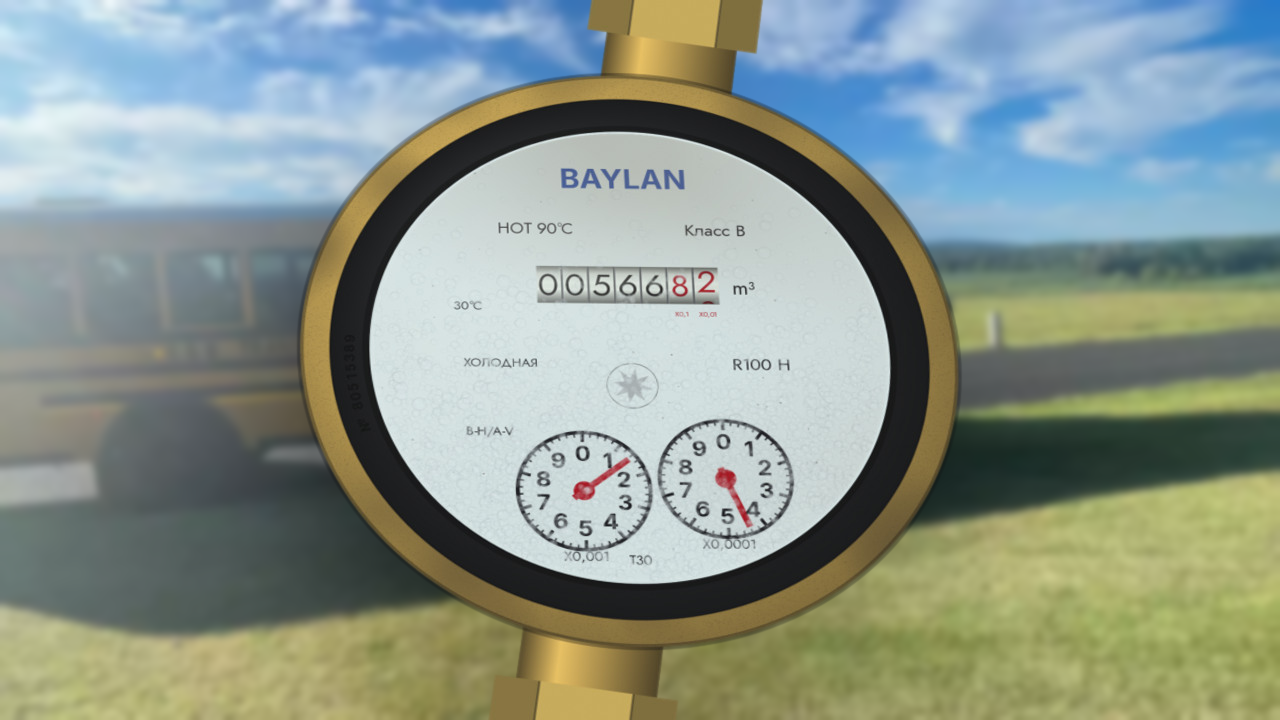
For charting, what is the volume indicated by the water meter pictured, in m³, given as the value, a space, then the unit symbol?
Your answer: 566.8214 m³
